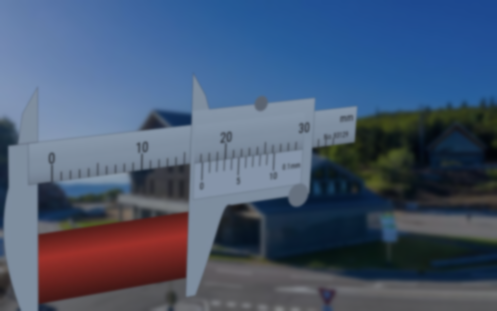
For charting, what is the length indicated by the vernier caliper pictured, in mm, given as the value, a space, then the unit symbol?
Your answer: 17.2 mm
